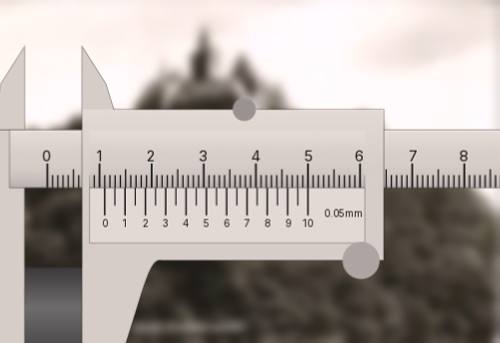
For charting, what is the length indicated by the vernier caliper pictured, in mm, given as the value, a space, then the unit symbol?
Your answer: 11.0 mm
